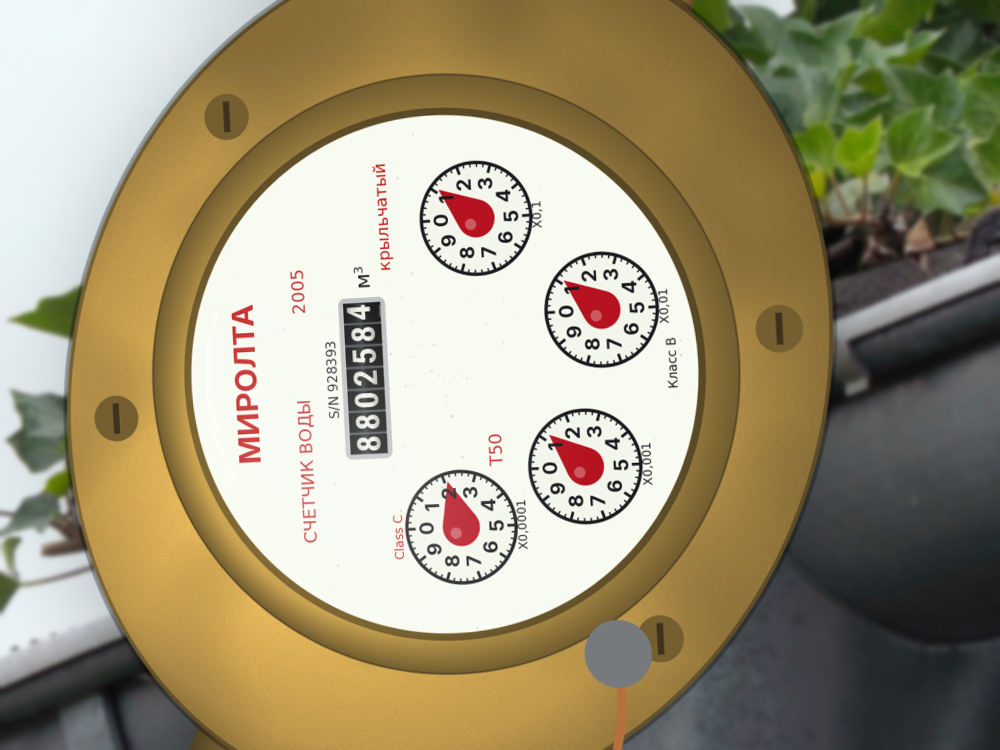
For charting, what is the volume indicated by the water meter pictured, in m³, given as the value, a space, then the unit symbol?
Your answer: 8802584.1112 m³
